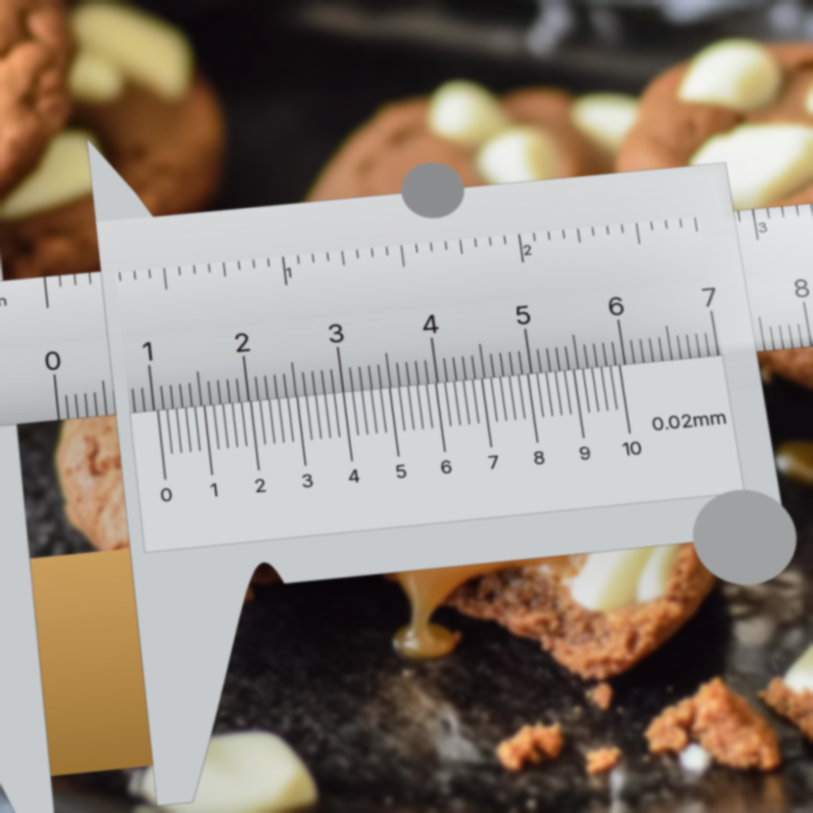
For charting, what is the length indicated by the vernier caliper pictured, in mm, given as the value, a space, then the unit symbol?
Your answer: 10.4 mm
